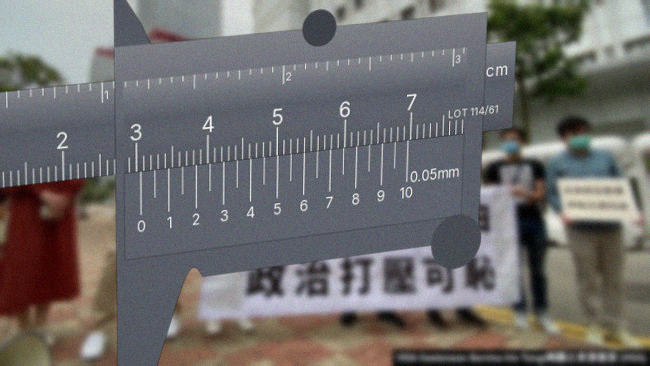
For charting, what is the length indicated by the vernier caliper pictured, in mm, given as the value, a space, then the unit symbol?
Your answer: 30.6 mm
